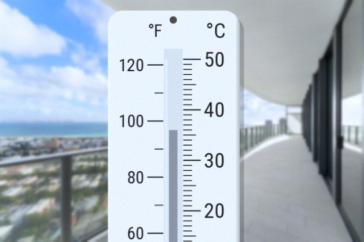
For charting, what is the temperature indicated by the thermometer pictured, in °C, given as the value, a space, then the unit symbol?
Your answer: 36 °C
